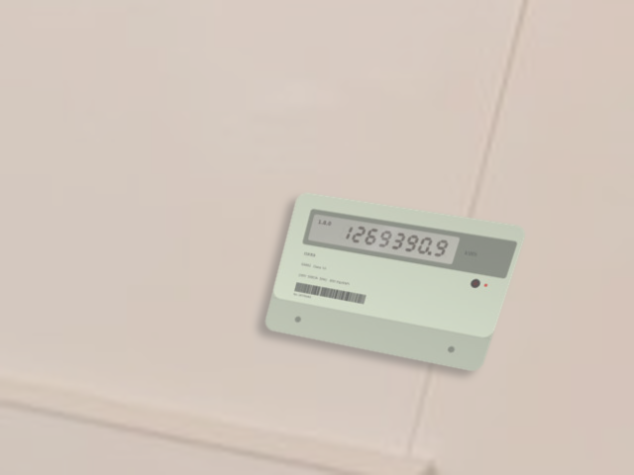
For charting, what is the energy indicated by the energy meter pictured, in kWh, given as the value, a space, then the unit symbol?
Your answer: 1269390.9 kWh
